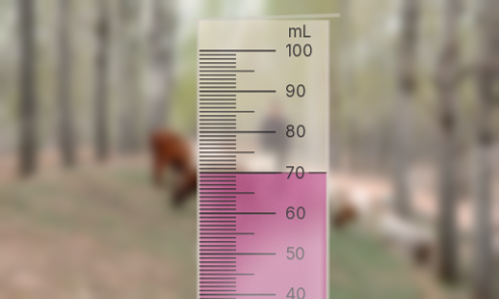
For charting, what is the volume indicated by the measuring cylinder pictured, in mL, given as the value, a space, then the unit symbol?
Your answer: 70 mL
